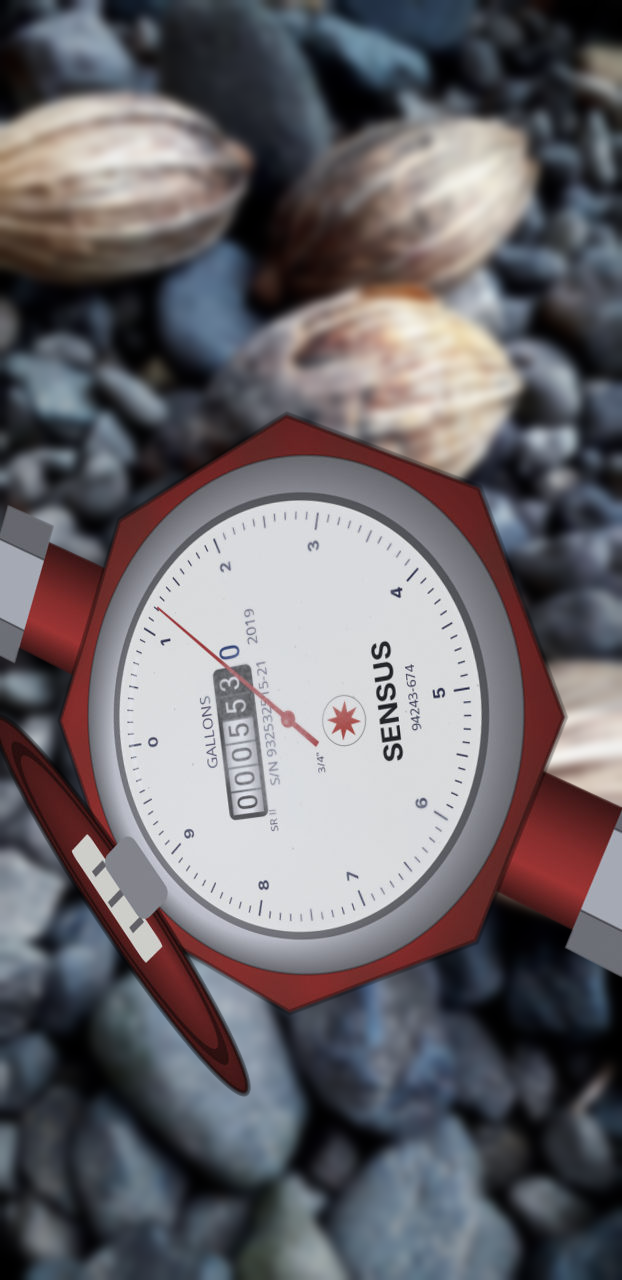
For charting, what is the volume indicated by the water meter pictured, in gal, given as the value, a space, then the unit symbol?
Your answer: 5531.2 gal
